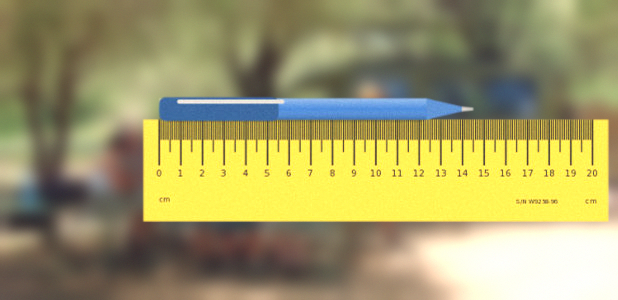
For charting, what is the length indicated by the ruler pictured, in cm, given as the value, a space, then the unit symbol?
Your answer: 14.5 cm
